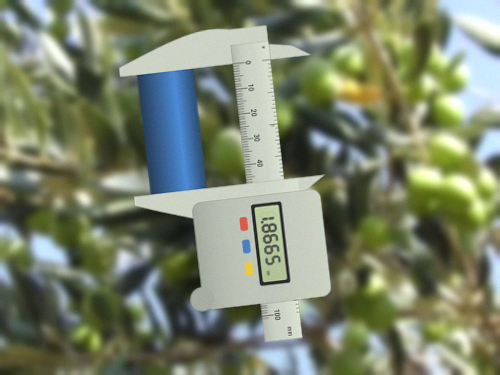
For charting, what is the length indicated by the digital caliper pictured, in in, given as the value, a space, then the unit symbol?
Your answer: 1.8665 in
